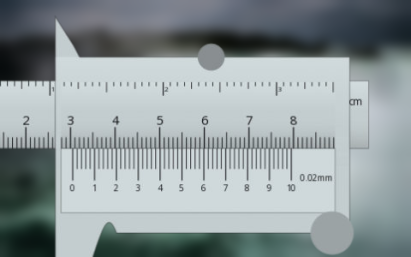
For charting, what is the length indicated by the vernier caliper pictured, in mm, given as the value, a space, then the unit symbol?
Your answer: 30.5 mm
